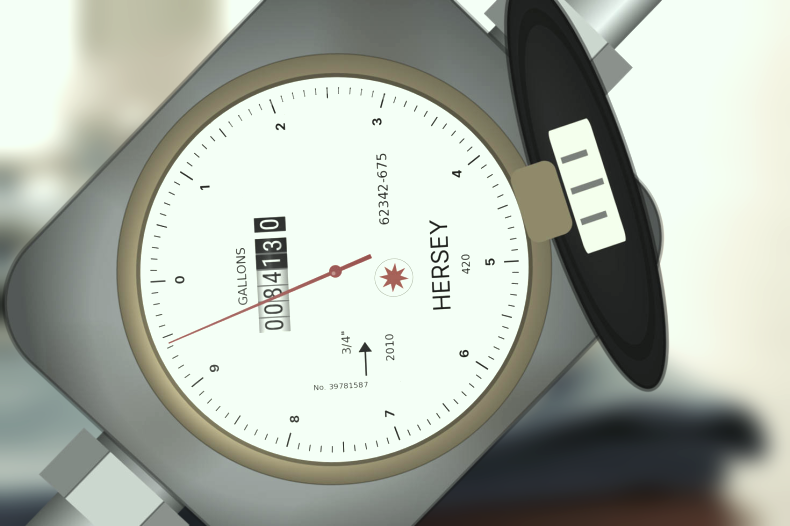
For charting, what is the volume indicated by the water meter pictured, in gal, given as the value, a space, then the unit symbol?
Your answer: 84129.4 gal
